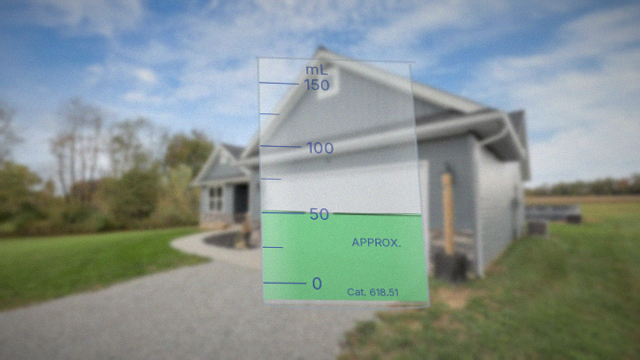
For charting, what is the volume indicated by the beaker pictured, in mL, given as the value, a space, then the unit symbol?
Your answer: 50 mL
